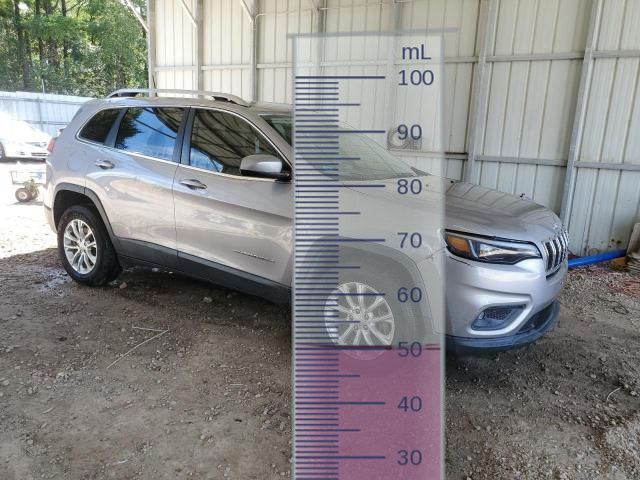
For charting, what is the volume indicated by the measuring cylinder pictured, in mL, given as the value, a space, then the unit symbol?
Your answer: 50 mL
